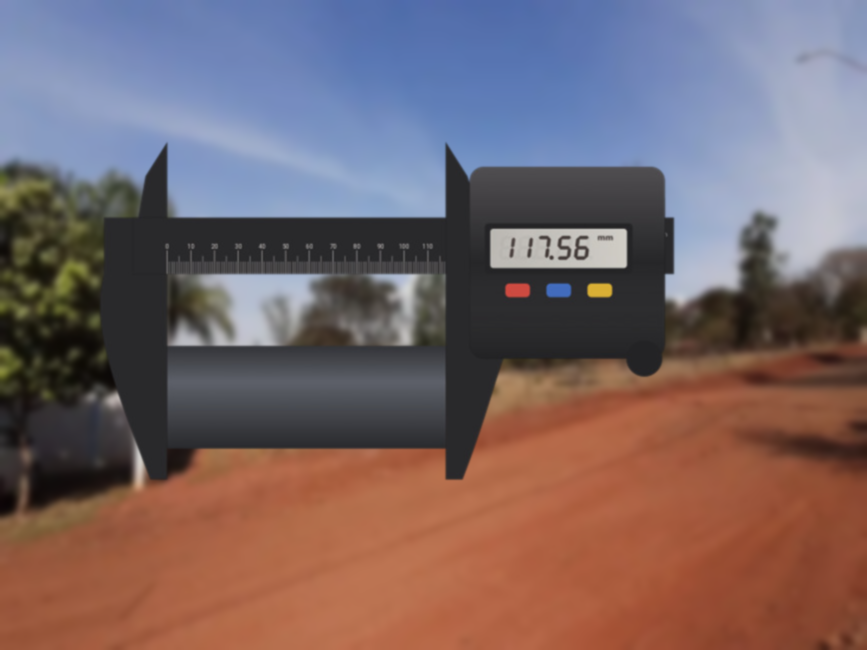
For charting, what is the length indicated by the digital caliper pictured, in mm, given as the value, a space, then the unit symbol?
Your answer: 117.56 mm
